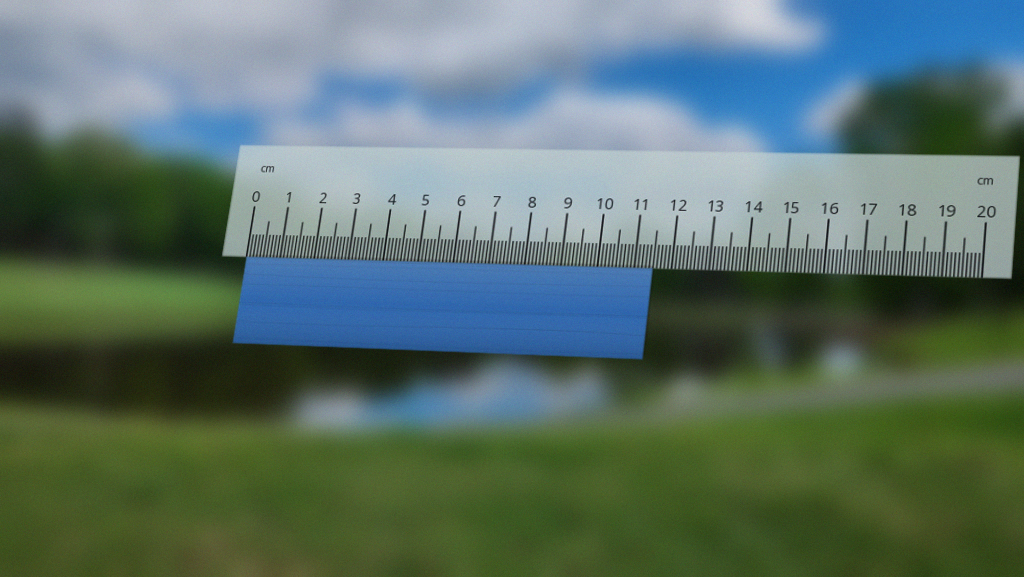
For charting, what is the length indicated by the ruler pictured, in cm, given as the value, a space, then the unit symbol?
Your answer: 11.5 cm
